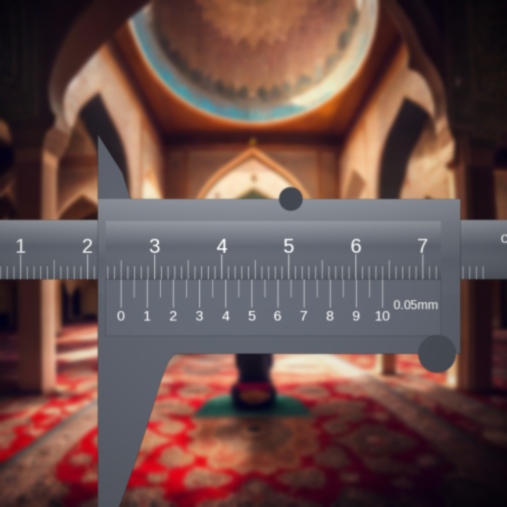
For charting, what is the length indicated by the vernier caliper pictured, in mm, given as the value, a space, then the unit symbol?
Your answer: 25.0 mm
